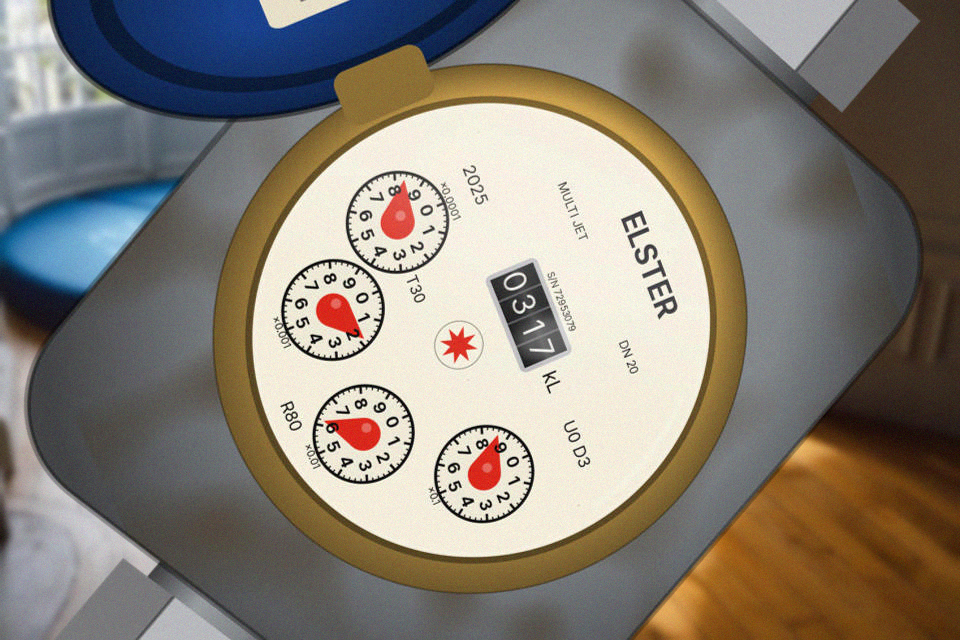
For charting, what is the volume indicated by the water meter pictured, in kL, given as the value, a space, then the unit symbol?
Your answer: 317.8618 kL
